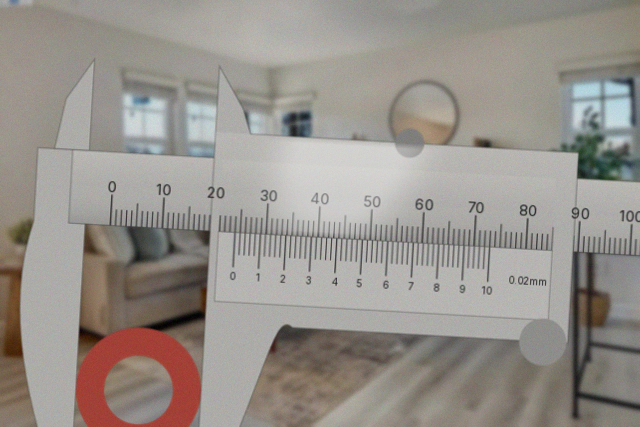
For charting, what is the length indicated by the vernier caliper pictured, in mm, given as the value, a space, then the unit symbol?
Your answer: 24.0 mm
